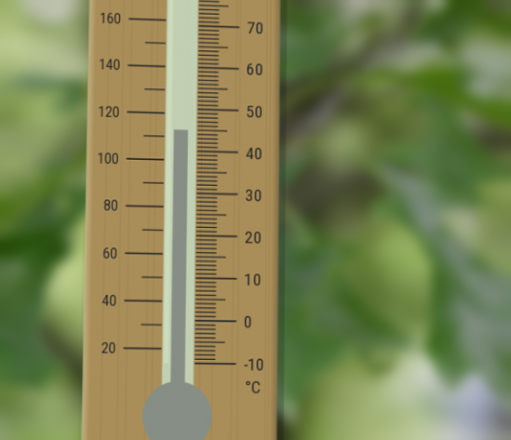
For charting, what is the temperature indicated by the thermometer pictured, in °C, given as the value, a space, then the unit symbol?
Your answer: 45 °C
